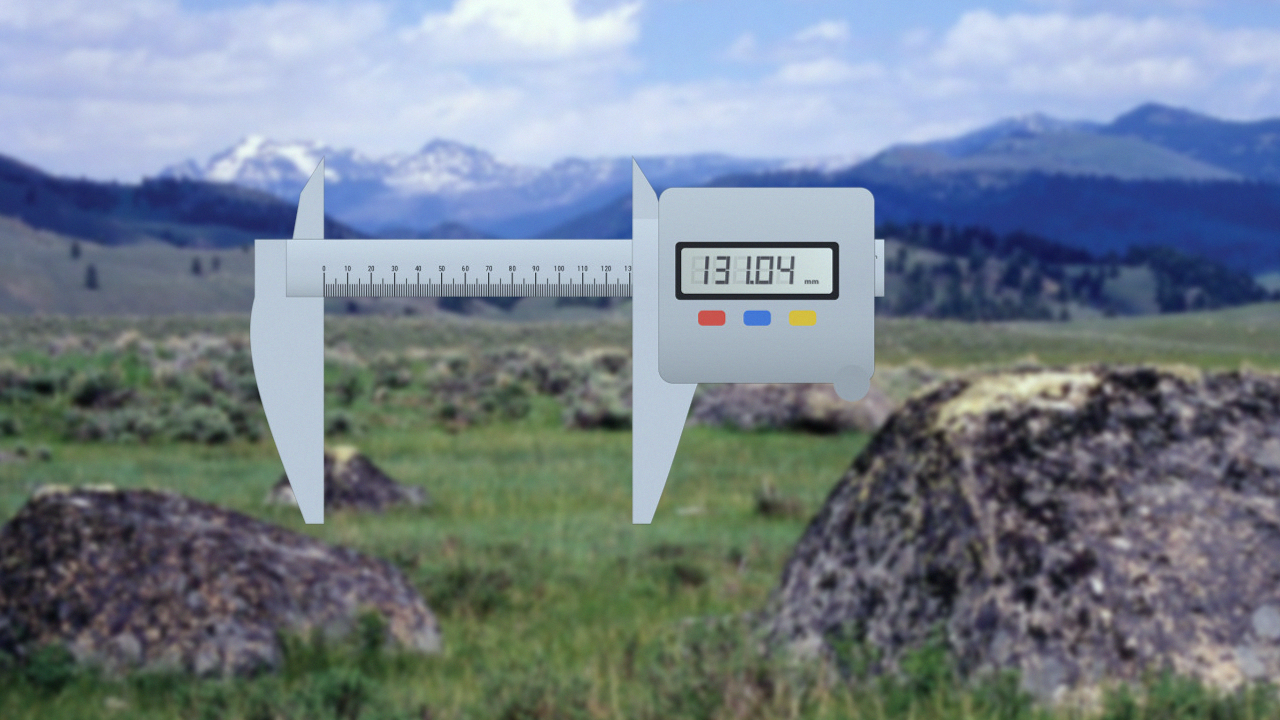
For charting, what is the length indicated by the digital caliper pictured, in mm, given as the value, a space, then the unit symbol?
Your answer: 131.04 mm
